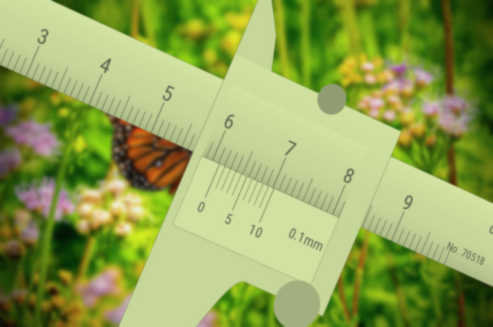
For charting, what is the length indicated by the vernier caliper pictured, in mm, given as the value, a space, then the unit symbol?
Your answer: 61.2 mm
